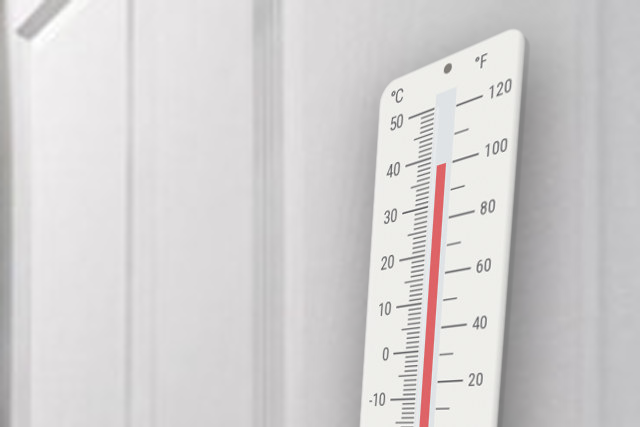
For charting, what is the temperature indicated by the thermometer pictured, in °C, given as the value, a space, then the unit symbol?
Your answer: 38 °C
